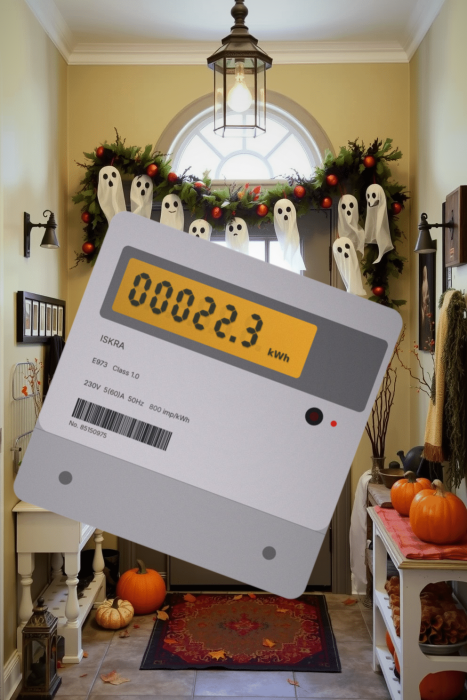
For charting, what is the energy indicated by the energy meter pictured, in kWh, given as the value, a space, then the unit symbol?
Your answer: 22.3 kWh
